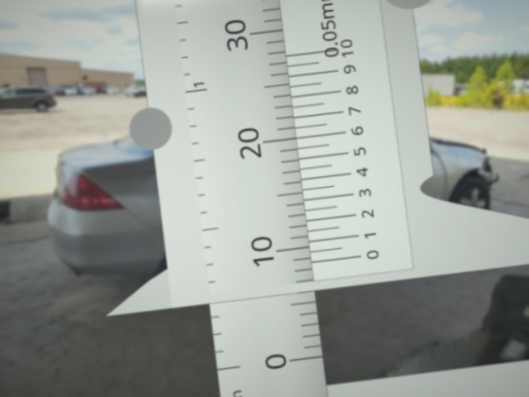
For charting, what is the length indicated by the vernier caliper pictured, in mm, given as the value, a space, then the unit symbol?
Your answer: 8.6 mm
